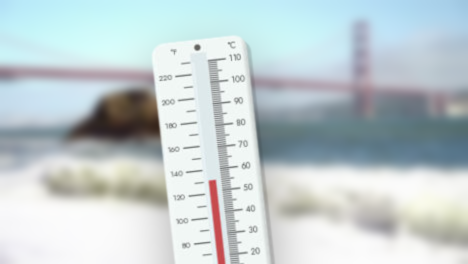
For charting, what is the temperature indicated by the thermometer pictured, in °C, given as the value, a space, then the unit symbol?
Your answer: 55 °C
